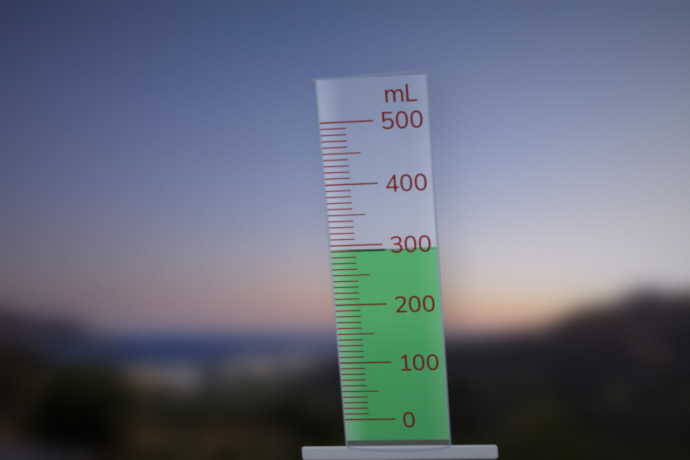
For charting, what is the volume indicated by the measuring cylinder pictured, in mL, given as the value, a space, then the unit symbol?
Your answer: 290 mL
